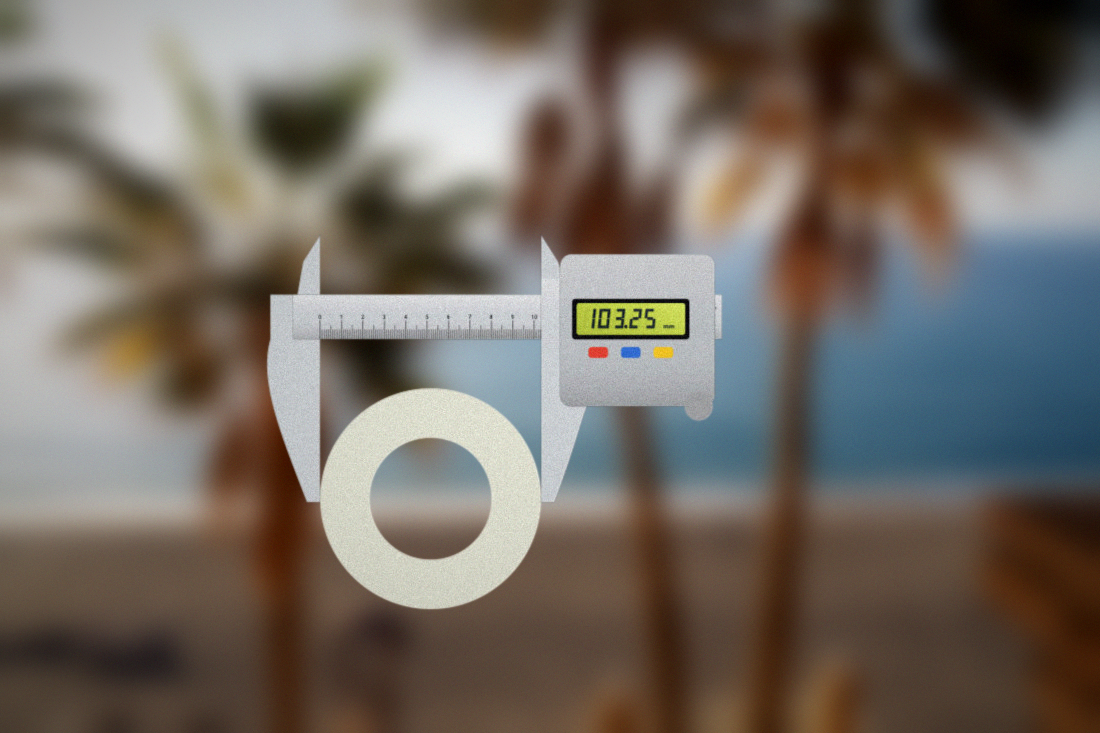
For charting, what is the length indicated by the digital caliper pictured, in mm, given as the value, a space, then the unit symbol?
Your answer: 103.25 mm
